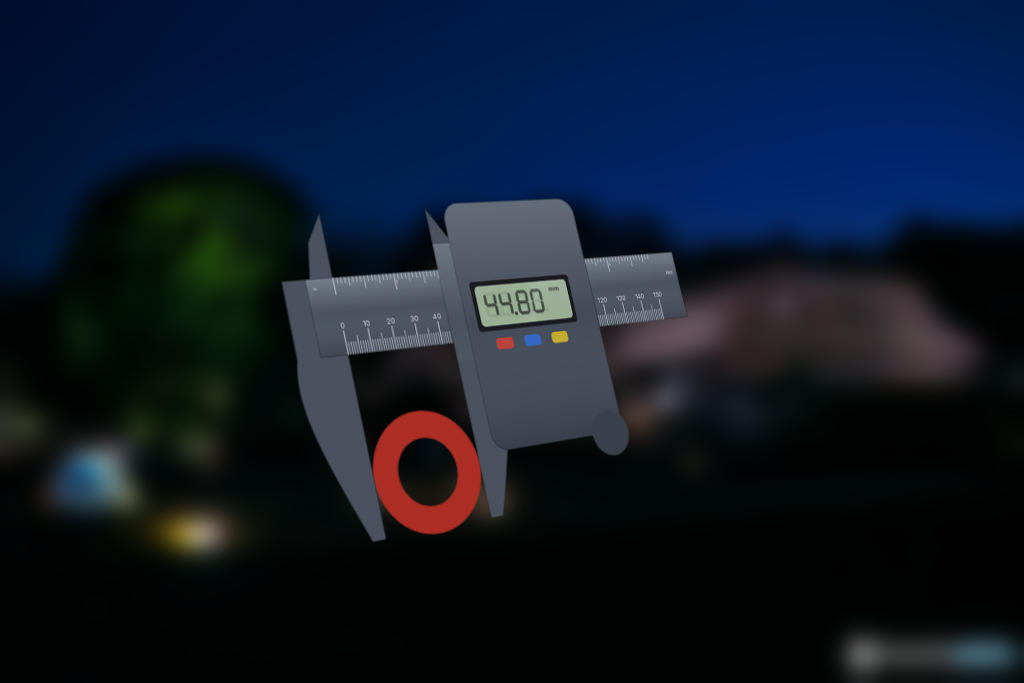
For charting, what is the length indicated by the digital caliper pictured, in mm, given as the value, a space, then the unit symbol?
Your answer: 44.80 mm
